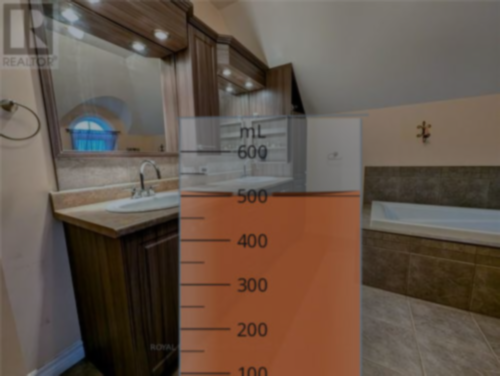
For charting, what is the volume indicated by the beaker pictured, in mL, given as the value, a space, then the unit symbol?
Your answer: 500 mL
